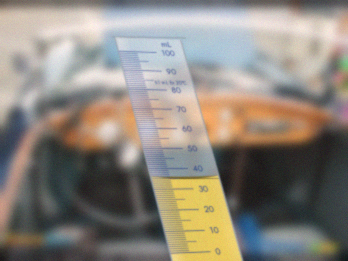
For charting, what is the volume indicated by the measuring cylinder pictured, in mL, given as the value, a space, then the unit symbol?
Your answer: 35 mL
